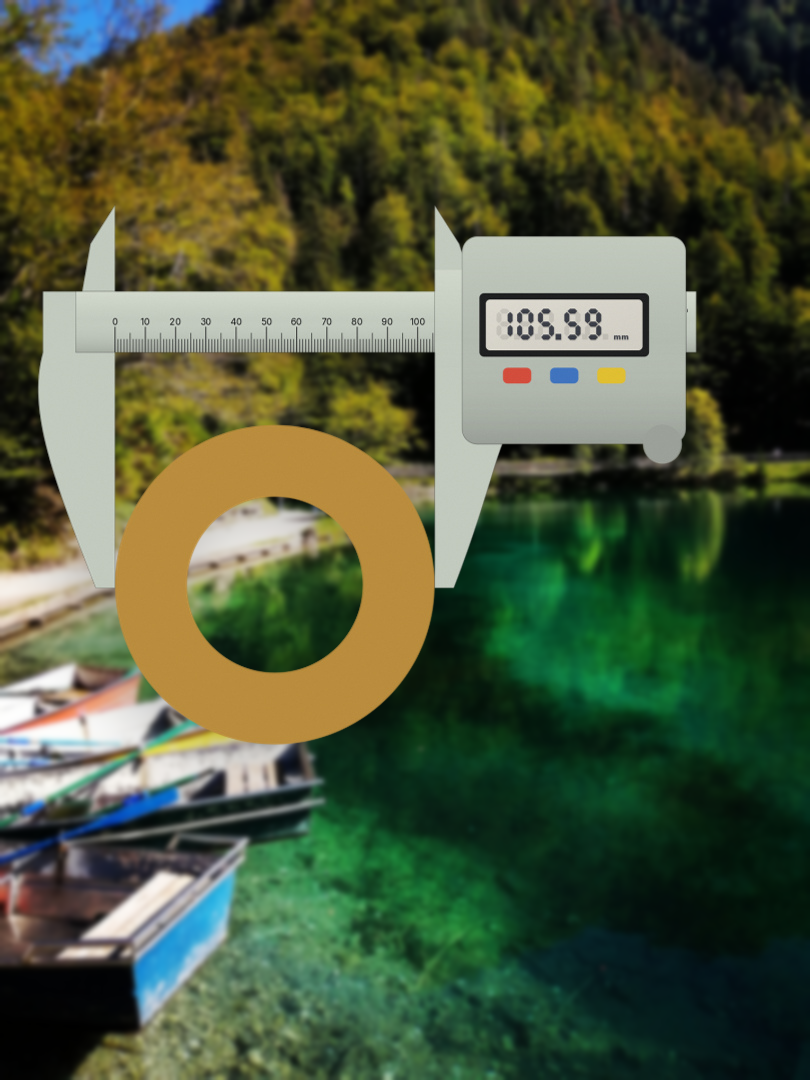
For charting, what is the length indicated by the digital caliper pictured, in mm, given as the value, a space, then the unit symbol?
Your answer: 105.59 mm
